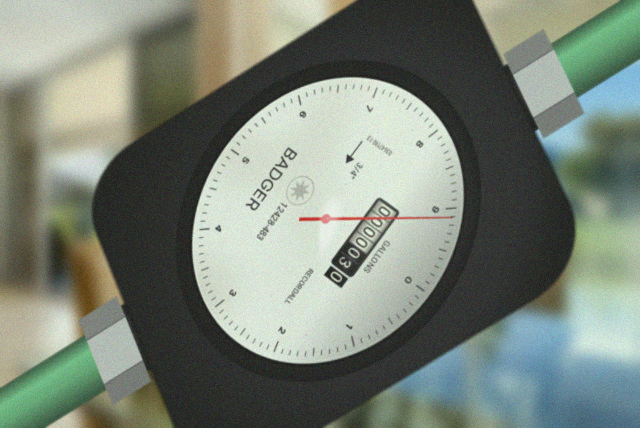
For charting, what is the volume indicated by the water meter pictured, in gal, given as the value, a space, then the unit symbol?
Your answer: 29.1 gal
